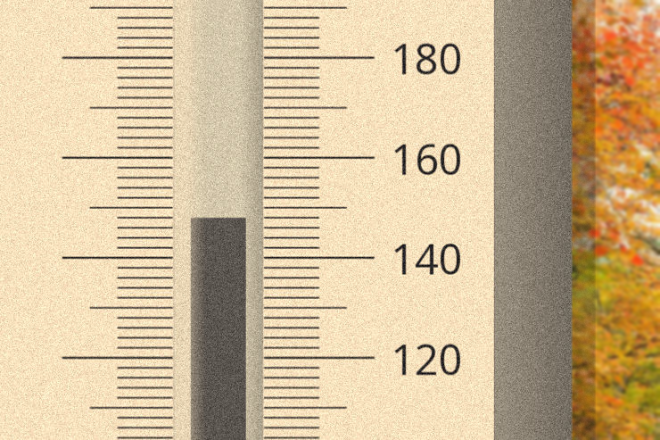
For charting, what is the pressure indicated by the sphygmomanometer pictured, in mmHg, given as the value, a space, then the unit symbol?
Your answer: 148 mmHg
